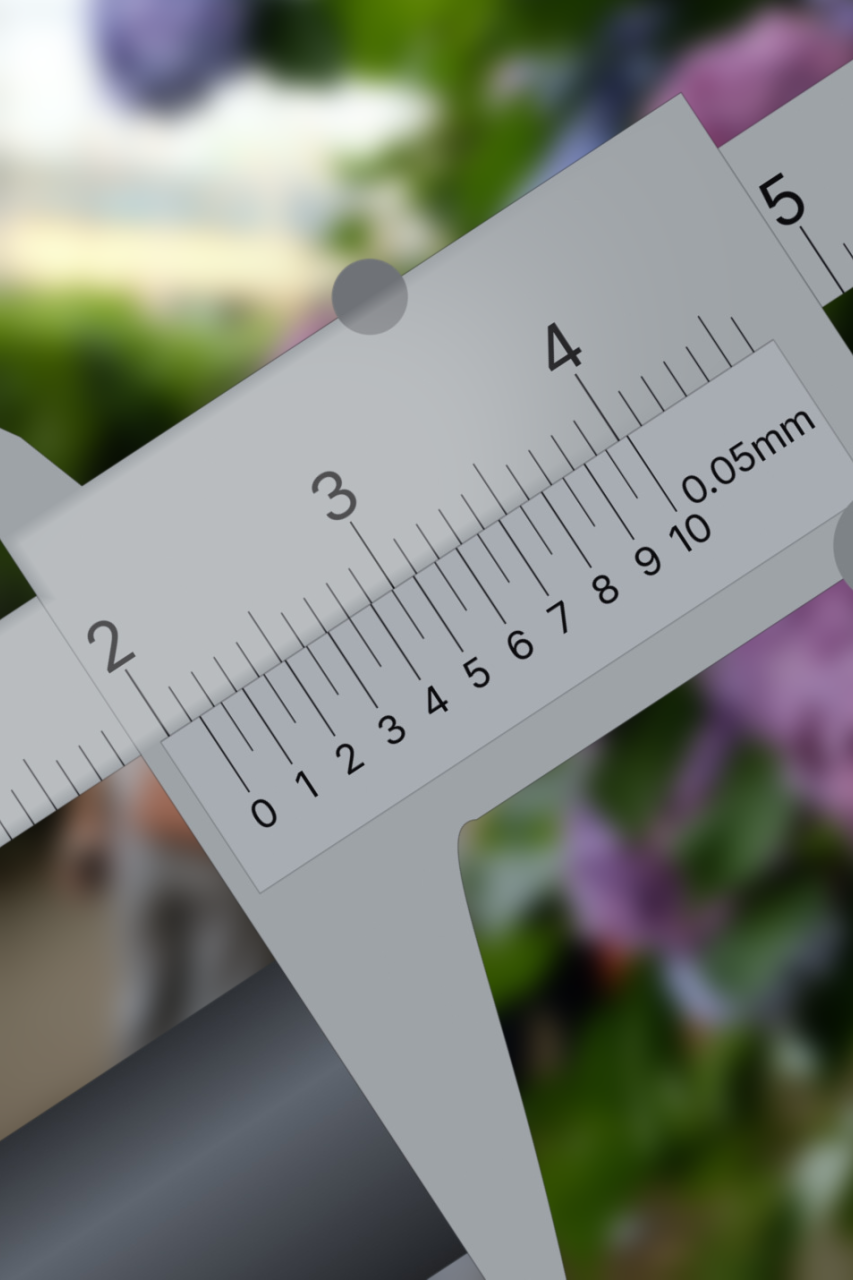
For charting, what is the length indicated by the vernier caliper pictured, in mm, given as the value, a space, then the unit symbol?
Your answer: 21.35 mm
